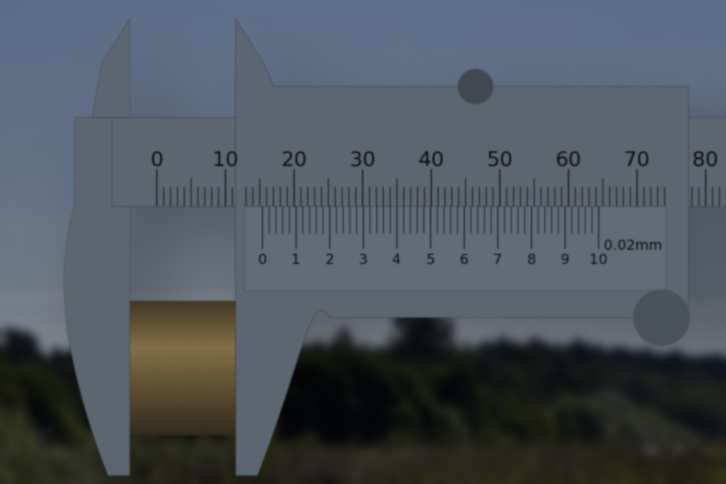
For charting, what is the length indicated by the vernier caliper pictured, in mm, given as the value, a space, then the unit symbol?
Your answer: 15.4 mm
